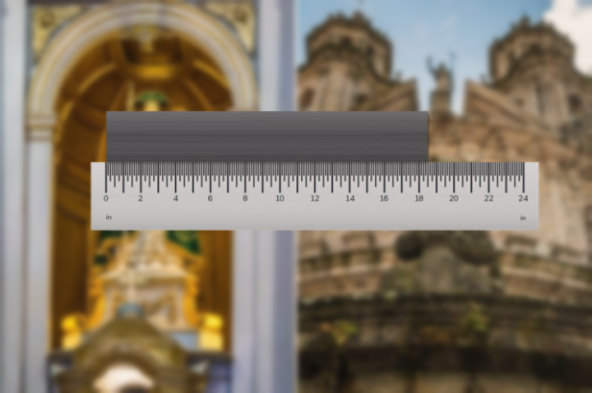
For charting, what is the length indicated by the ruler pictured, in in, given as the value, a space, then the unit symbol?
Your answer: 18.5 in
